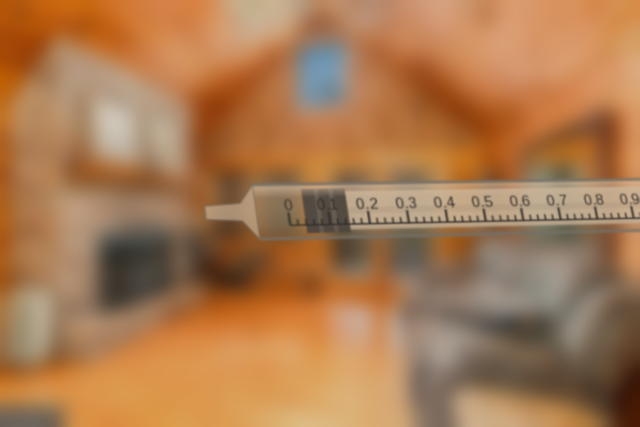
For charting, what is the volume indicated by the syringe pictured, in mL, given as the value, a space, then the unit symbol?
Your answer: 0.04 mL
